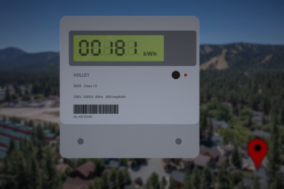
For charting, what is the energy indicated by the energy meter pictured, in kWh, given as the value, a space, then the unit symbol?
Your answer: 181 kWh
